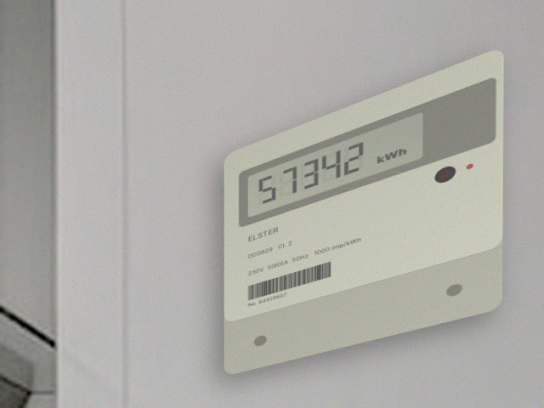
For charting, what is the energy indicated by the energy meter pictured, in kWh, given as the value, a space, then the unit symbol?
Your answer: 57342 kWh
